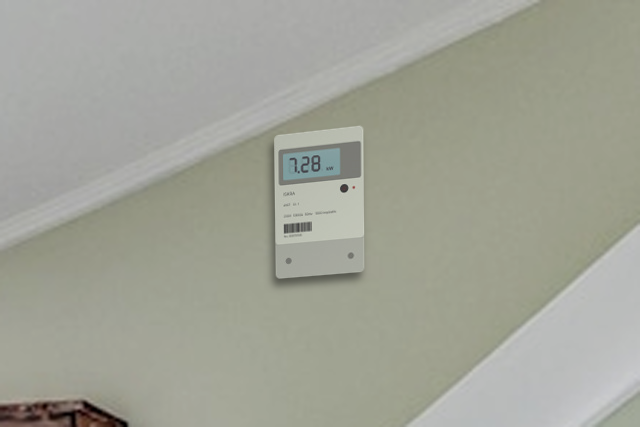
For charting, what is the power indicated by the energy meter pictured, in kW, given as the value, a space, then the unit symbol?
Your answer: 7.28 kW
